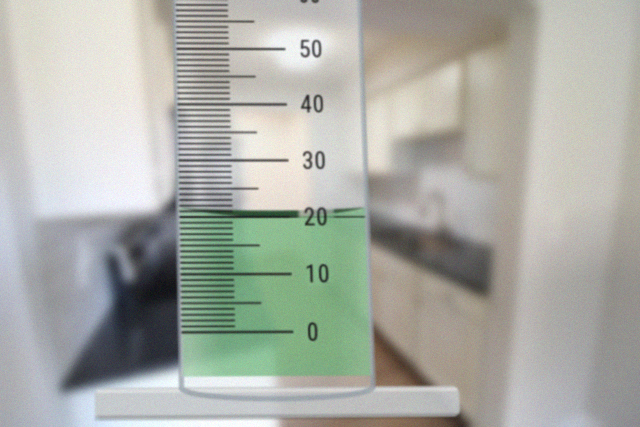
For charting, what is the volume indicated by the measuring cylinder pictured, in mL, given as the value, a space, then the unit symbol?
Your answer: 20 mL
